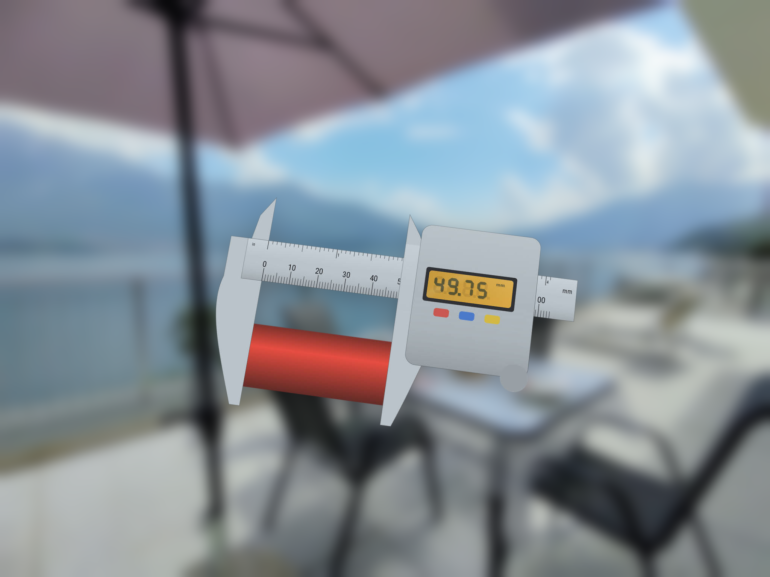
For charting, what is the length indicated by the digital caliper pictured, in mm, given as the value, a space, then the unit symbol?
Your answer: 49.75 mm
